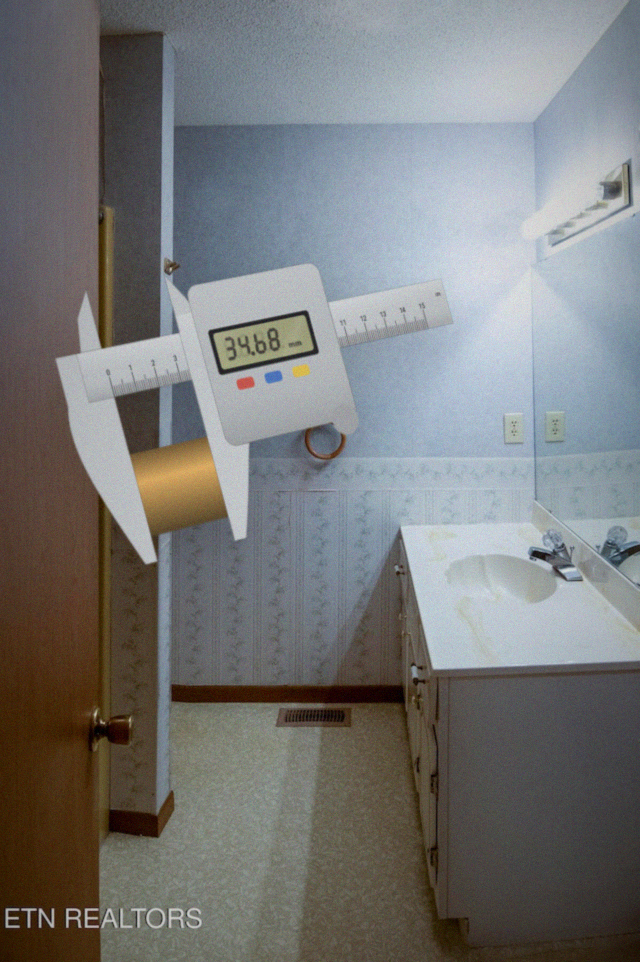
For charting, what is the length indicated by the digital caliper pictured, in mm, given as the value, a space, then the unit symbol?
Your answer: 34.68 mm
